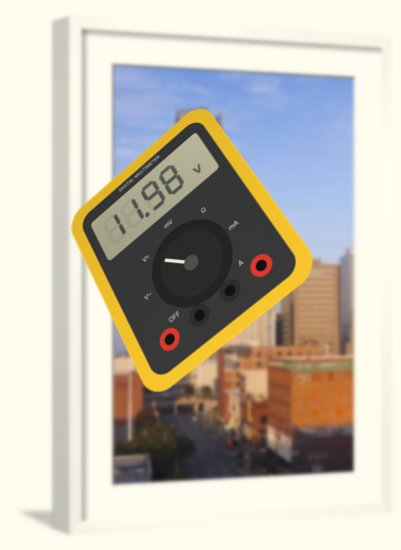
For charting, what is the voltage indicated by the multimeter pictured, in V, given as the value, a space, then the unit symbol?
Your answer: 11.98 V
